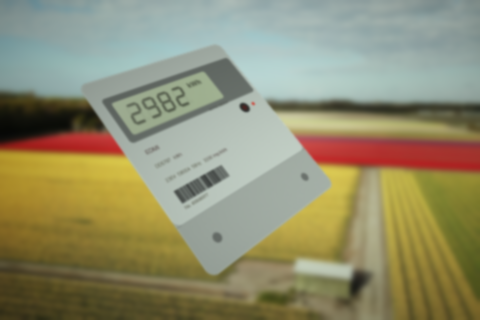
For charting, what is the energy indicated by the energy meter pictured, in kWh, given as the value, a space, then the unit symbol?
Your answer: 2982 kWh
